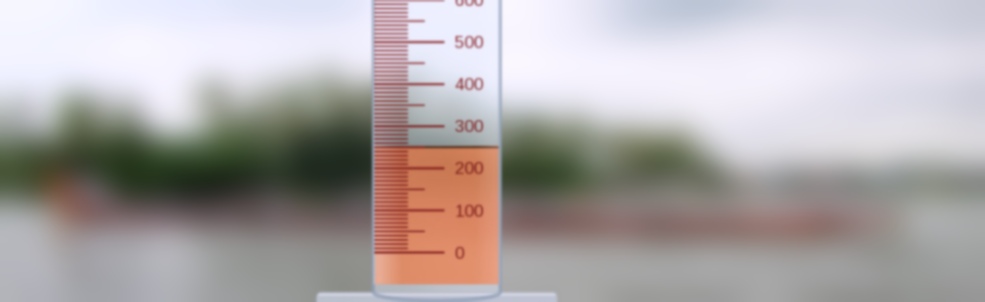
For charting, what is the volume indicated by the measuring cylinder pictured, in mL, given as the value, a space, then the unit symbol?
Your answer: 250 mL
